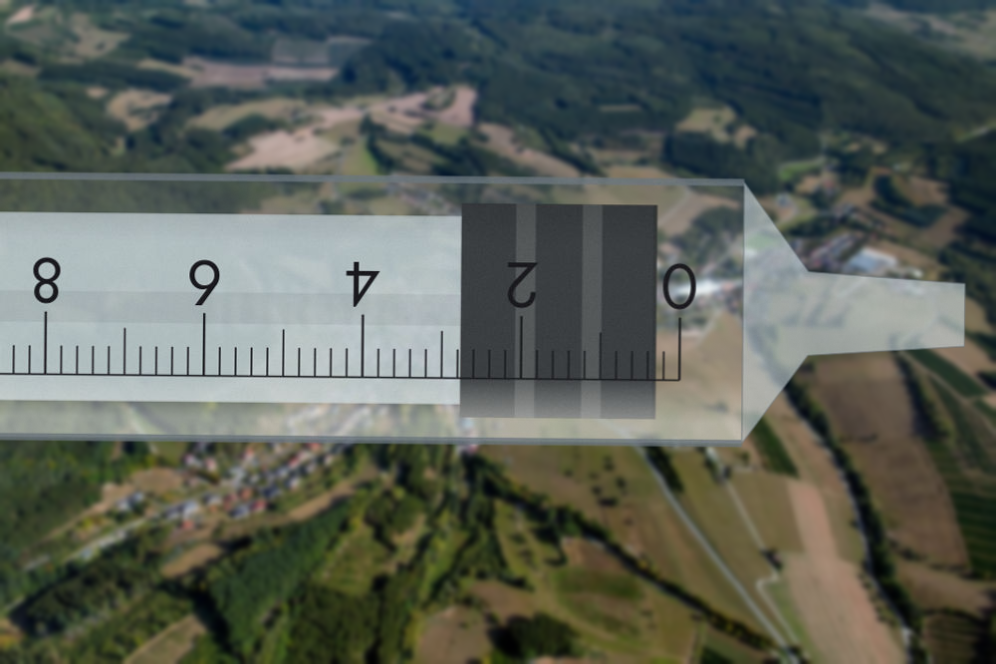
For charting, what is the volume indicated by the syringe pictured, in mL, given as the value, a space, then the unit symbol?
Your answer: 0.3 mL
